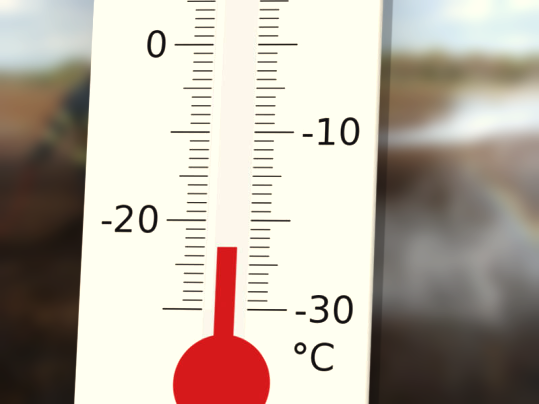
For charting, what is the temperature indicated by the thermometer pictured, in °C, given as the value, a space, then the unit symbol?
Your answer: -23 °C
